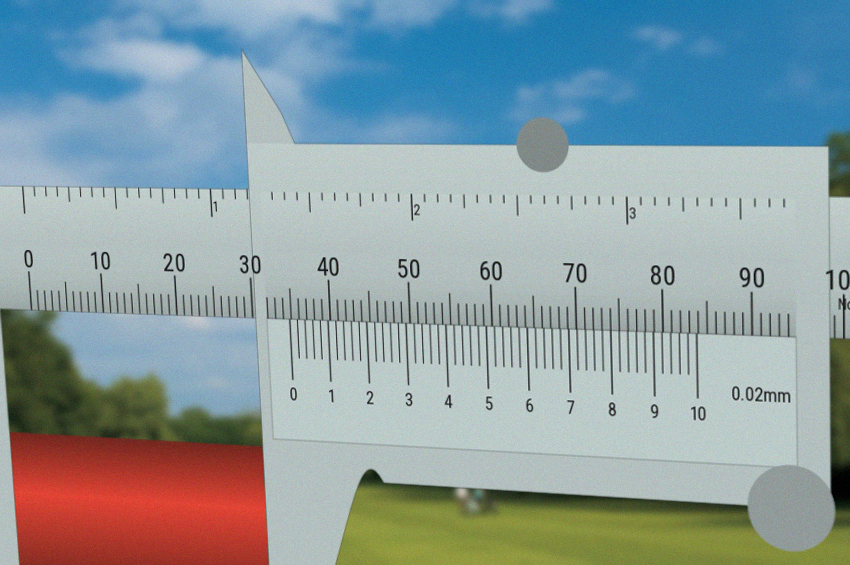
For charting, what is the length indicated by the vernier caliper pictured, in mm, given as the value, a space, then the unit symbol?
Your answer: 34.8 mm
